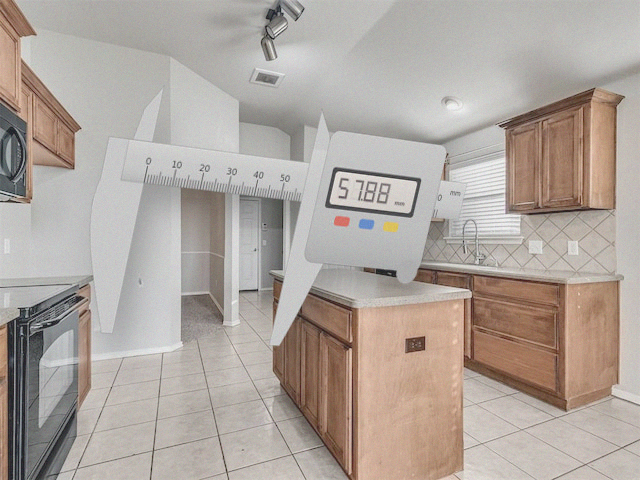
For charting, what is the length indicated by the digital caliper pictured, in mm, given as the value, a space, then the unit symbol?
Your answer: 57.88 mm
